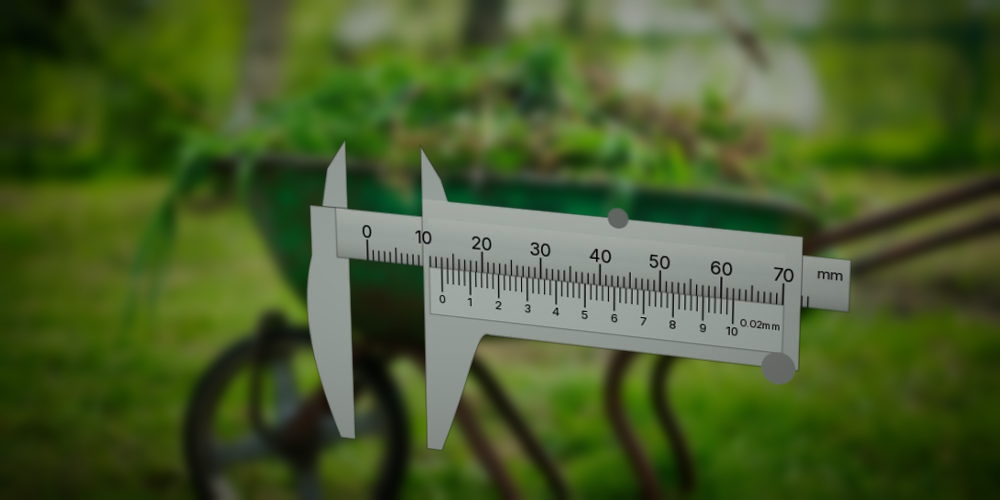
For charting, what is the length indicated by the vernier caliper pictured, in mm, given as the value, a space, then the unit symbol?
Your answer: 13.0 mm
